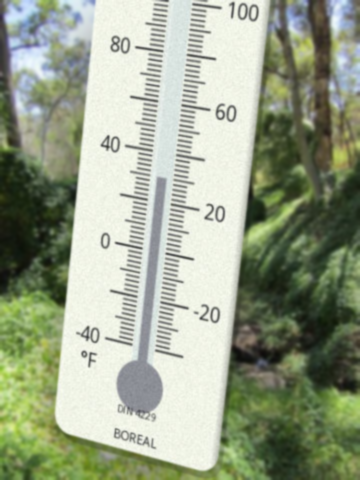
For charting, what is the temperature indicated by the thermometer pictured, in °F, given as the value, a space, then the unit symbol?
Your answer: 30 °F
